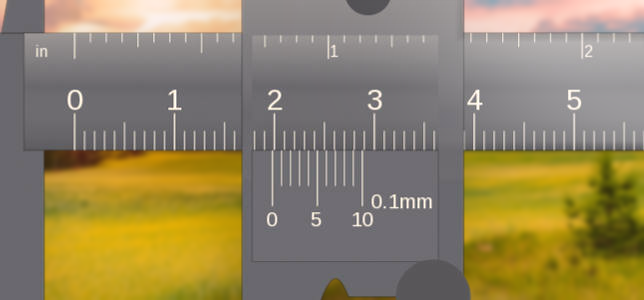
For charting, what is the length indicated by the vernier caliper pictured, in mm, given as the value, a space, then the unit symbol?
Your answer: 19.8 mm
